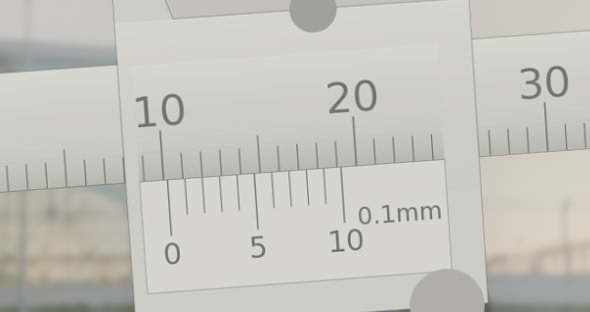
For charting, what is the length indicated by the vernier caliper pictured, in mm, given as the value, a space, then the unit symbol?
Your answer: 10.2 mm
